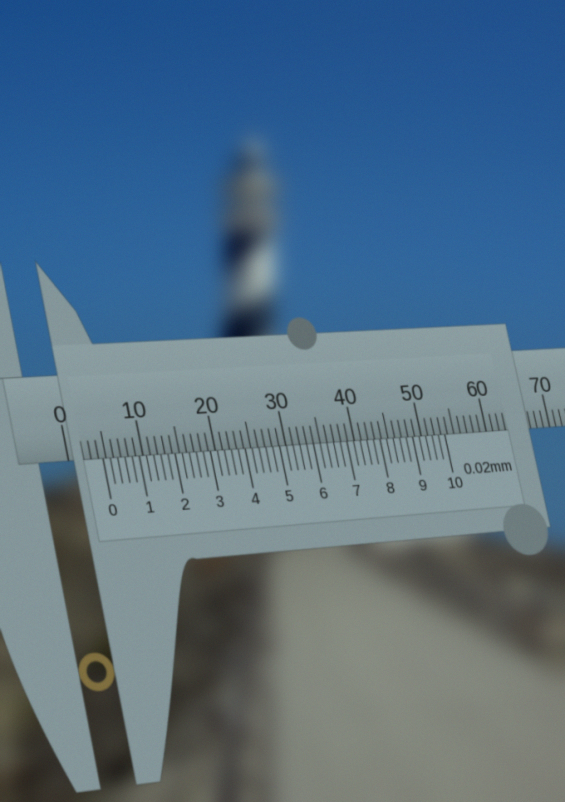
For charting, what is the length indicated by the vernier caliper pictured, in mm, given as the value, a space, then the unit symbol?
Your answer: 4.6 mm
